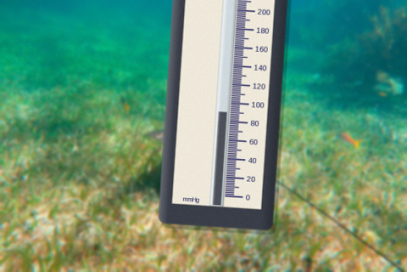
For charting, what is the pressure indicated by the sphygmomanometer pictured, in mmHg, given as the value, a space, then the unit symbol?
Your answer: 90 mmHg
